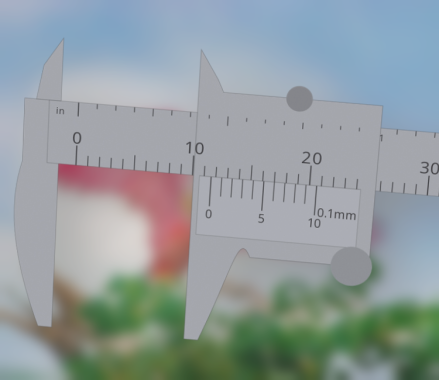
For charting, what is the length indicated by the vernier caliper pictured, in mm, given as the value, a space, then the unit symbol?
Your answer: 11.6 mm
